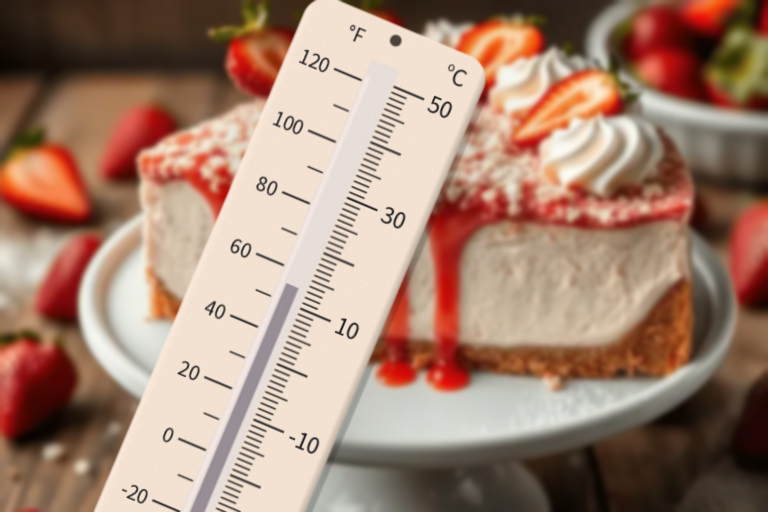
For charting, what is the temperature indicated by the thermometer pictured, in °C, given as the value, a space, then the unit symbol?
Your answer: 13 °C
